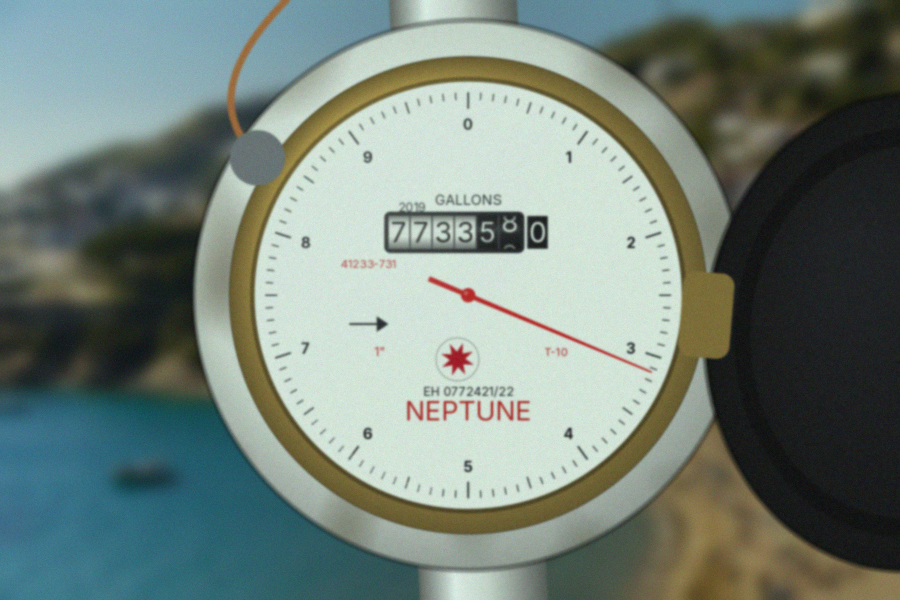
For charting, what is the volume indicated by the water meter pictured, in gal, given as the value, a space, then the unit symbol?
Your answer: 7733583.1 gal
